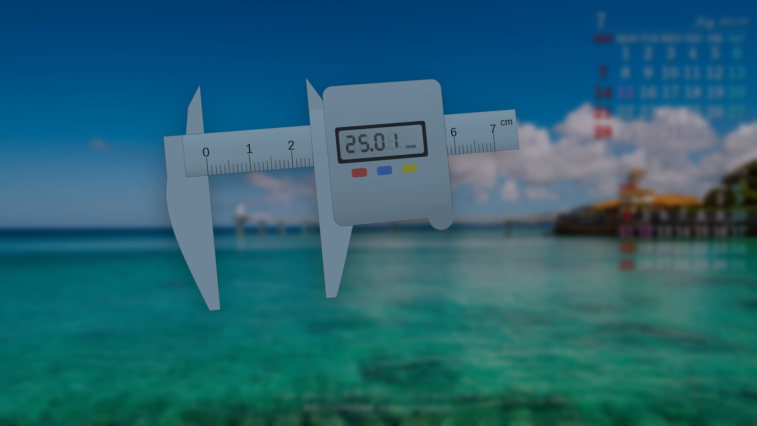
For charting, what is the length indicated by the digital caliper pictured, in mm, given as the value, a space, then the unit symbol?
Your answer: 25.01 mm
